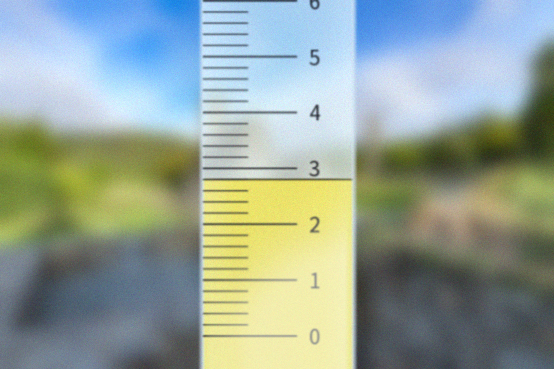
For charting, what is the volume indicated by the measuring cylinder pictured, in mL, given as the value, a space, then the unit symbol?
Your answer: 2.8 mL
